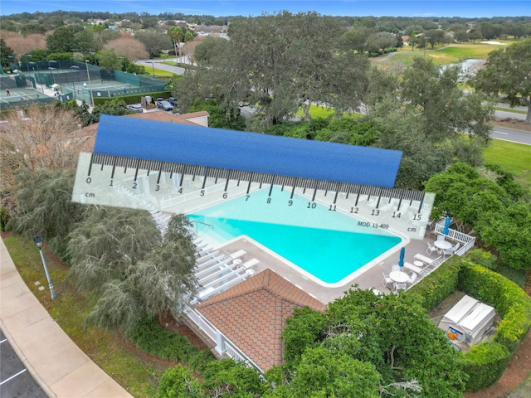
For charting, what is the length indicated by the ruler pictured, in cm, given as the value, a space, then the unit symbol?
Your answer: 13.5 cm
